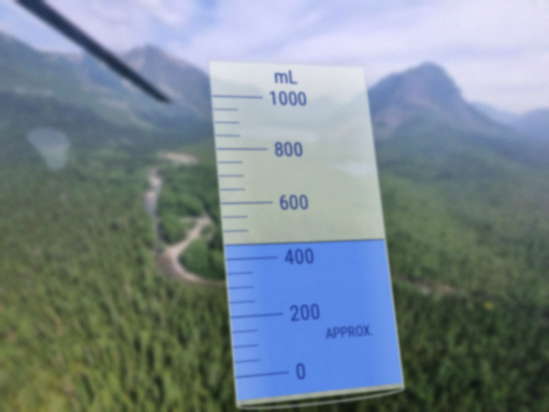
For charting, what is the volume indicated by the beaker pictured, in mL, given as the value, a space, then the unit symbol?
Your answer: 450 mL
